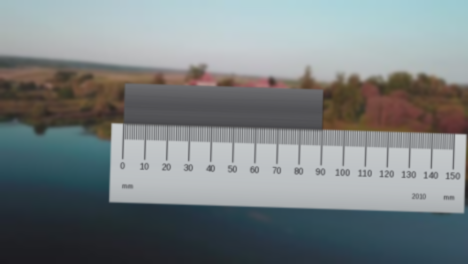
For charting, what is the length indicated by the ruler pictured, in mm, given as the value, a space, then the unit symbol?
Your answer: 90 mm
